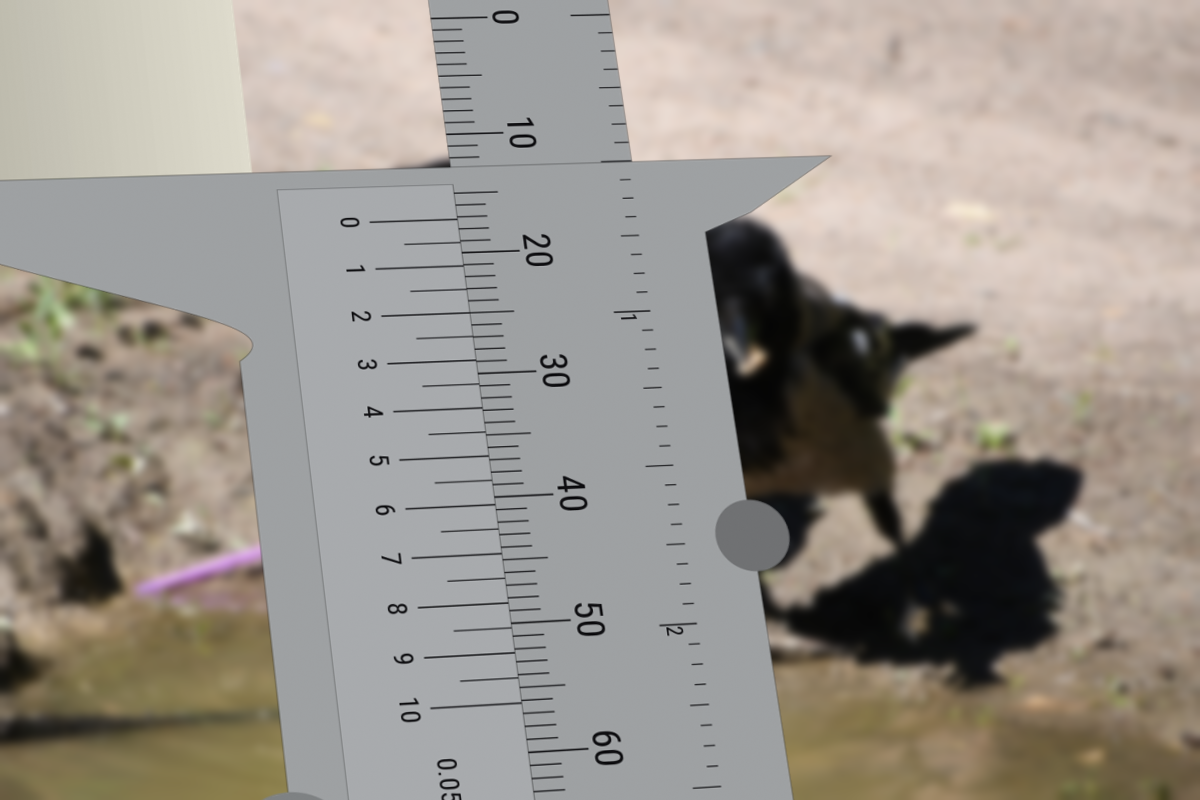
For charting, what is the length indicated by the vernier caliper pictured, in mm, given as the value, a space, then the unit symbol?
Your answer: 17.2 mm
